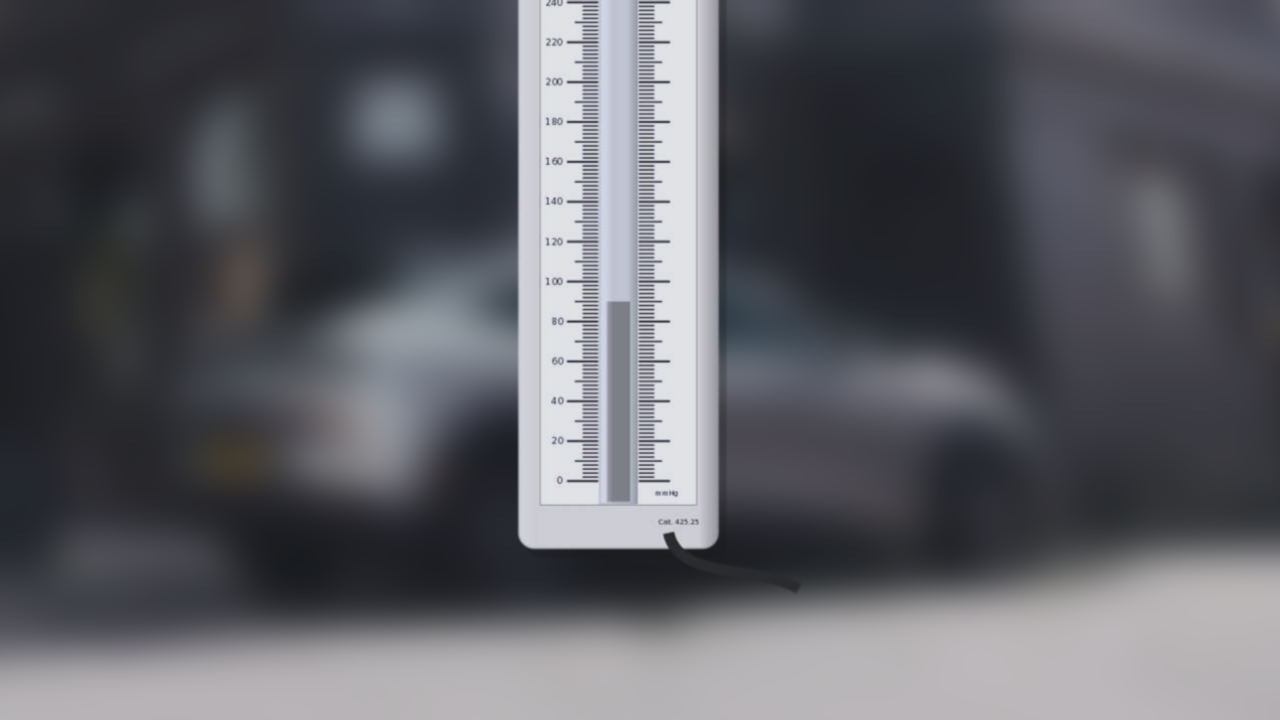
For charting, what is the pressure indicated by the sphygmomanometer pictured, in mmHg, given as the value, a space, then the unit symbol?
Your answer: 90 mmHg
